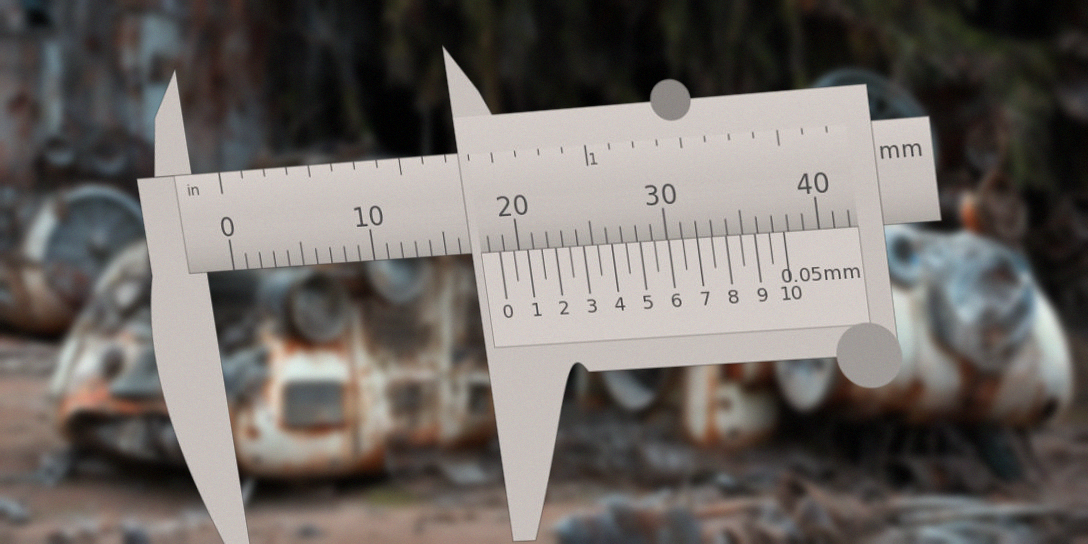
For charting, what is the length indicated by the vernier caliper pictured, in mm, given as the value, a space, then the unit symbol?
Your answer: 18.7 mm
